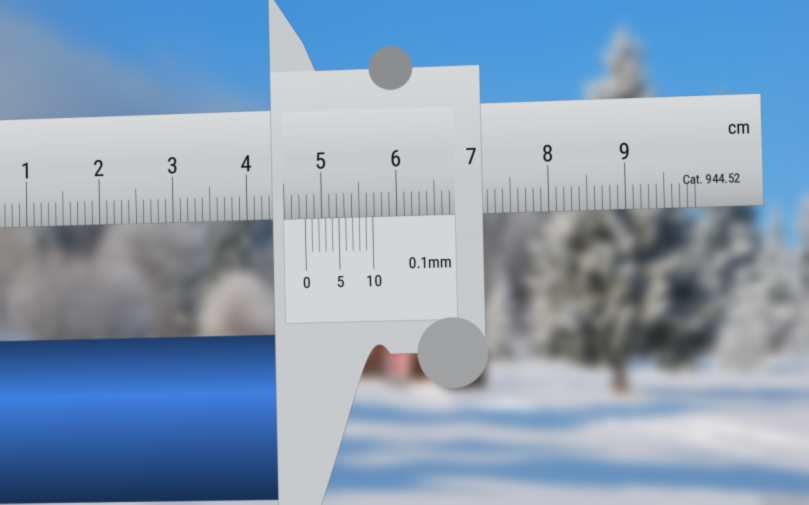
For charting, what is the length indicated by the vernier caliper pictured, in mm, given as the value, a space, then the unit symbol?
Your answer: 47.8 mm
